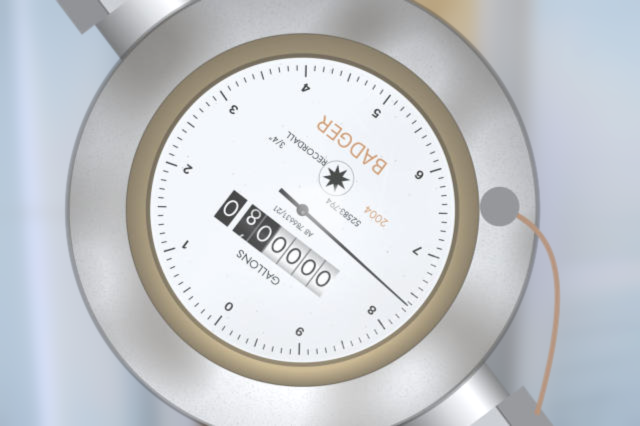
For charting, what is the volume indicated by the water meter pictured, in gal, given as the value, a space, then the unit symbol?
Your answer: 77.6 gal
